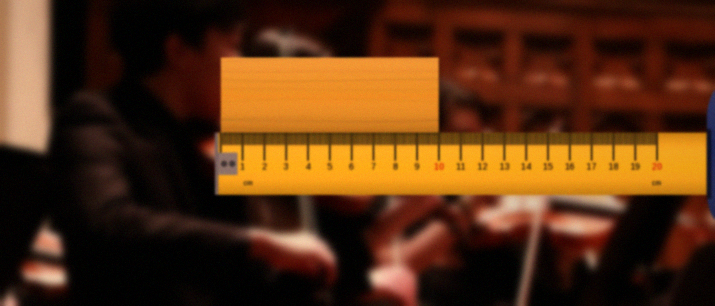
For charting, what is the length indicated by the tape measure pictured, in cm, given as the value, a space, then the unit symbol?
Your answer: 10 cm
